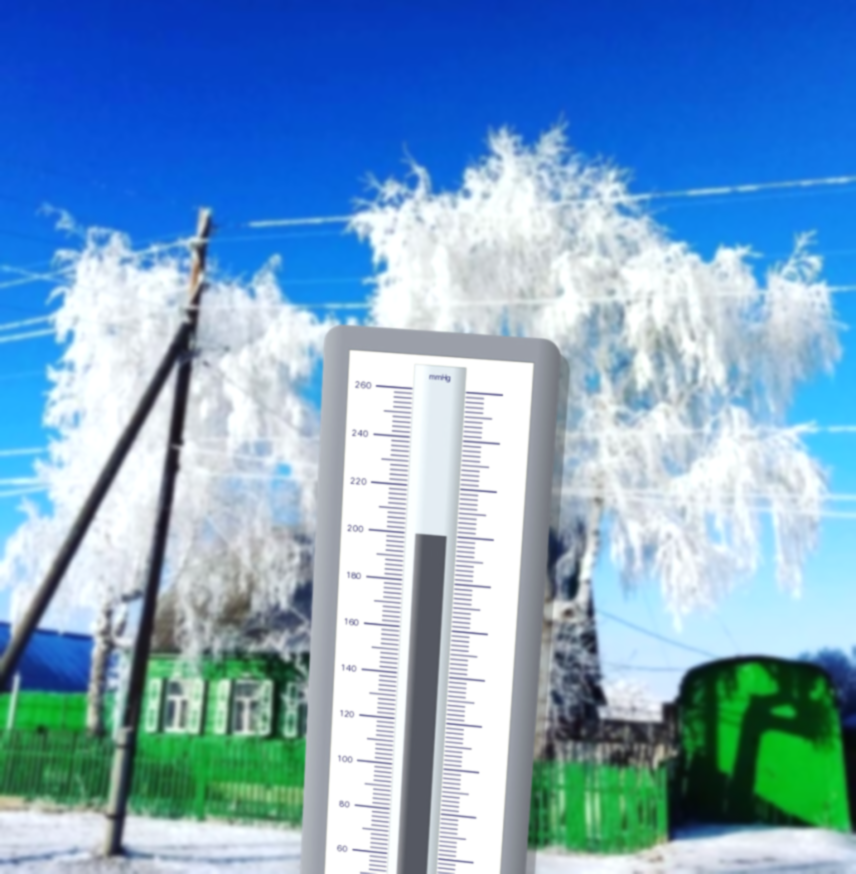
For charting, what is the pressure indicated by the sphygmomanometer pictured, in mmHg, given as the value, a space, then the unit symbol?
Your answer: 200 mmHg
